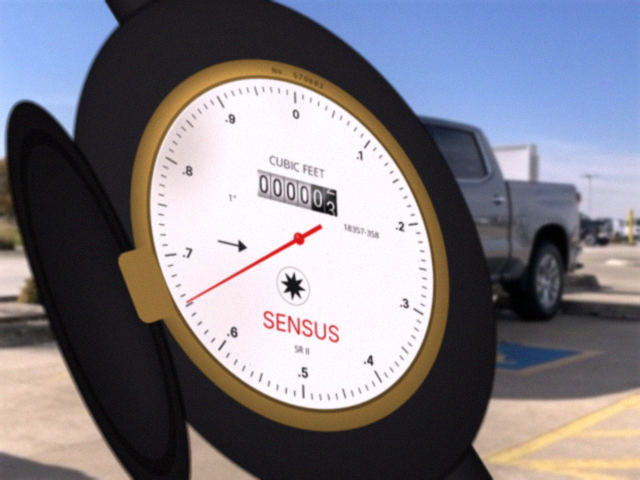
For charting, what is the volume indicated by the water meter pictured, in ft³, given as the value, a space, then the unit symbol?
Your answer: 2.65 ft³
